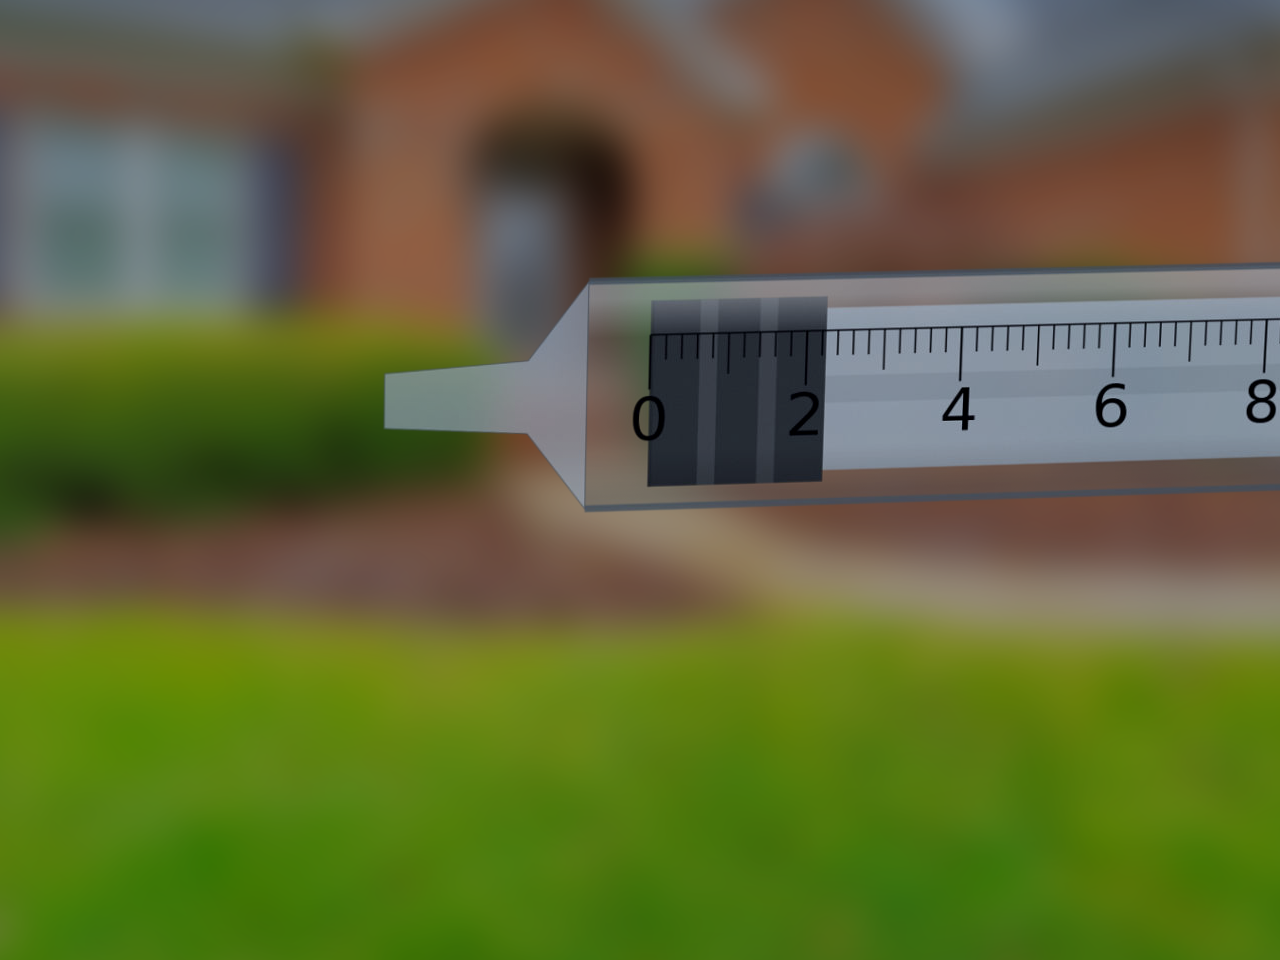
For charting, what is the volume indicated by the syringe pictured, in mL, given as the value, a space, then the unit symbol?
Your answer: 0 mL
